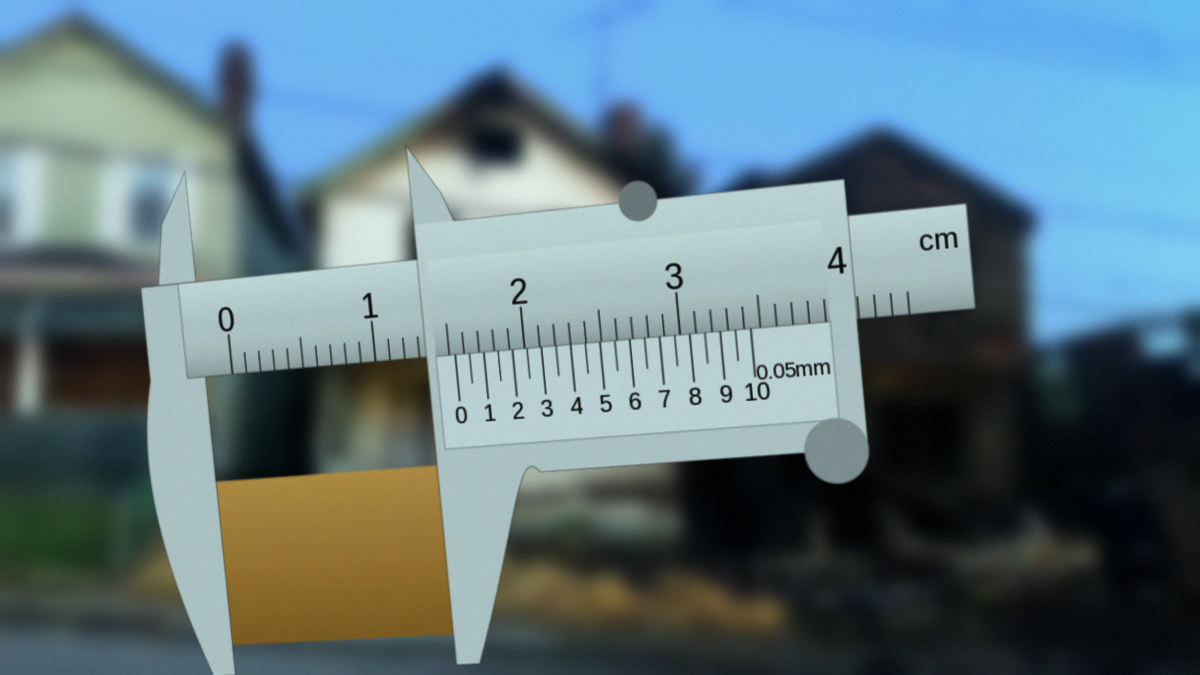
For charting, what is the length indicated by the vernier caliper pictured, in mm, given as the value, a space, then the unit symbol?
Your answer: 15.4 mm
